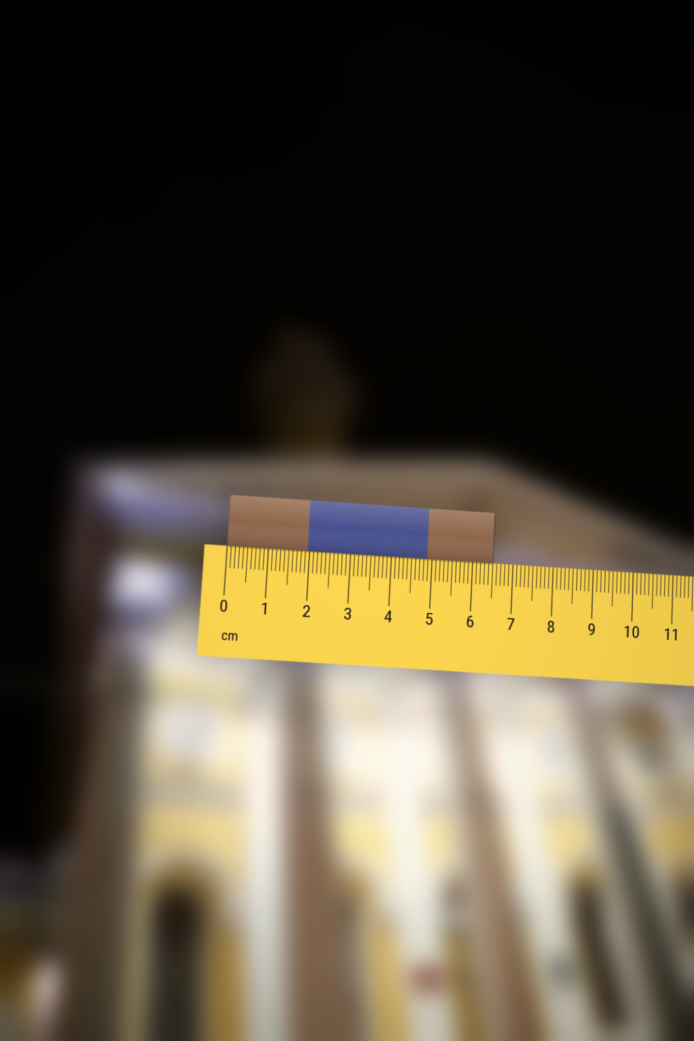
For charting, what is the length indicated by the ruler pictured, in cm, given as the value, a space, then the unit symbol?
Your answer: 6.5 cm
